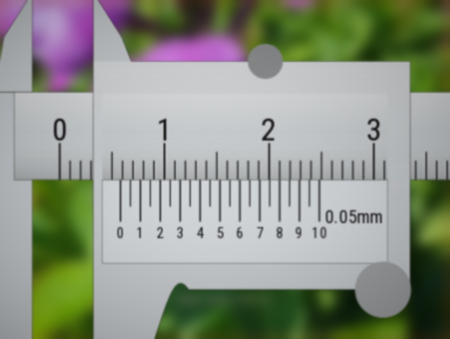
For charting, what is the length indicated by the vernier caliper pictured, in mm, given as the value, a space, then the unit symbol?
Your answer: 5.8 mm
